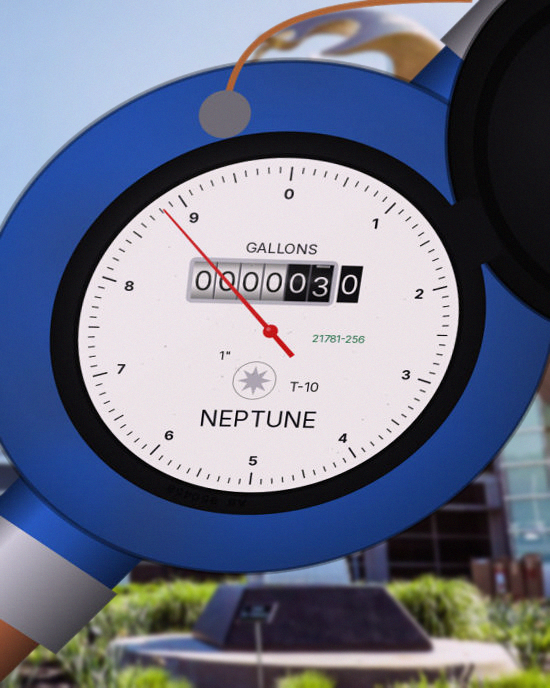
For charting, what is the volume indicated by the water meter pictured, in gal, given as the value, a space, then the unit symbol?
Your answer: 28.8 gal
